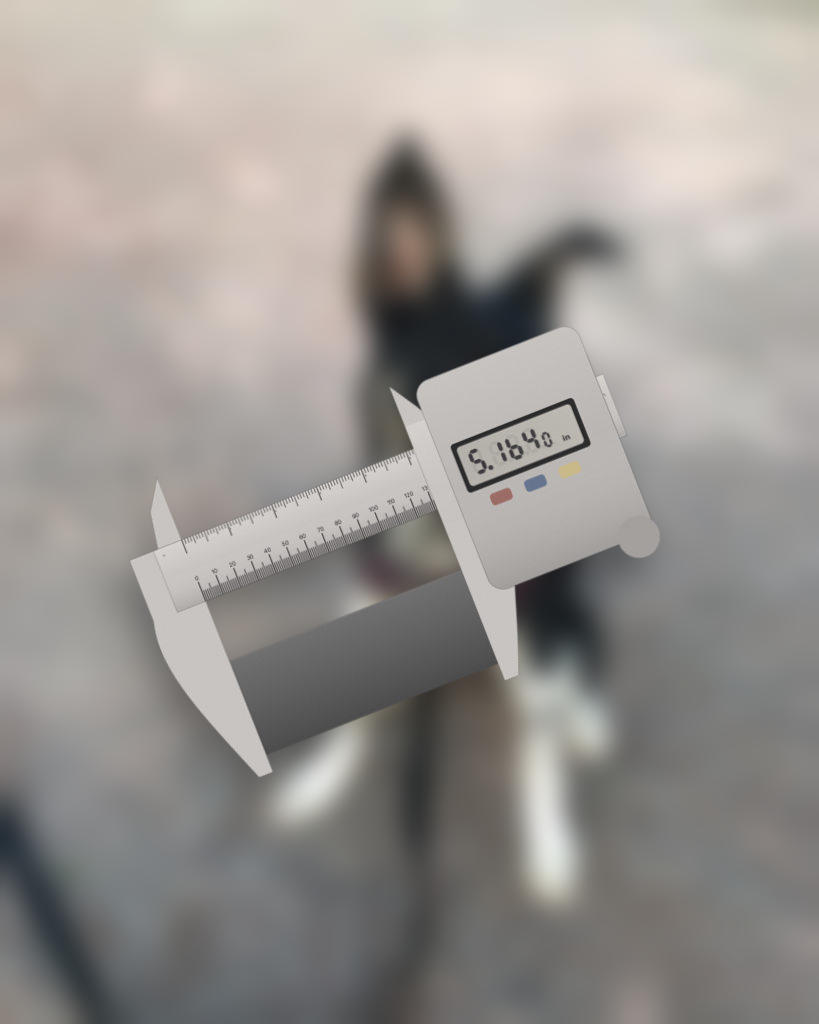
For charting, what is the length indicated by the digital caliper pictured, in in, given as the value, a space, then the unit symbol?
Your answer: 5.1640 in
